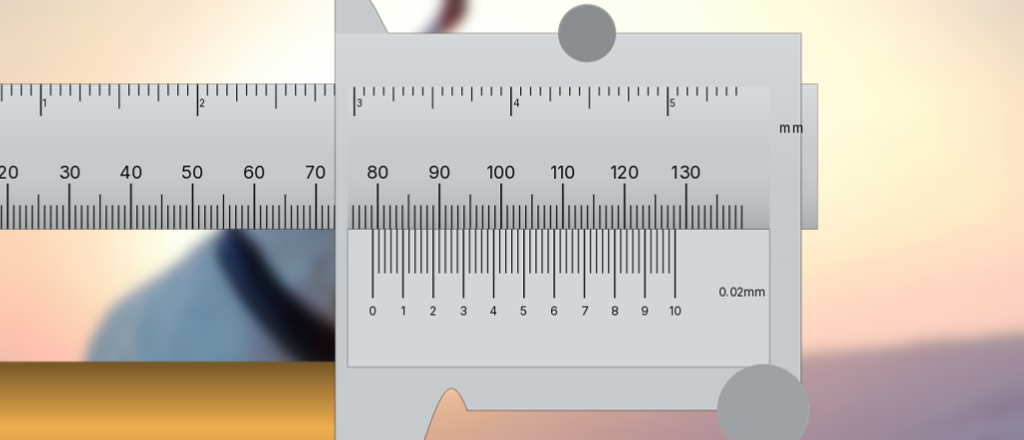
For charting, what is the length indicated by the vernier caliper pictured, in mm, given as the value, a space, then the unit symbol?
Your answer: 79.2 mm
